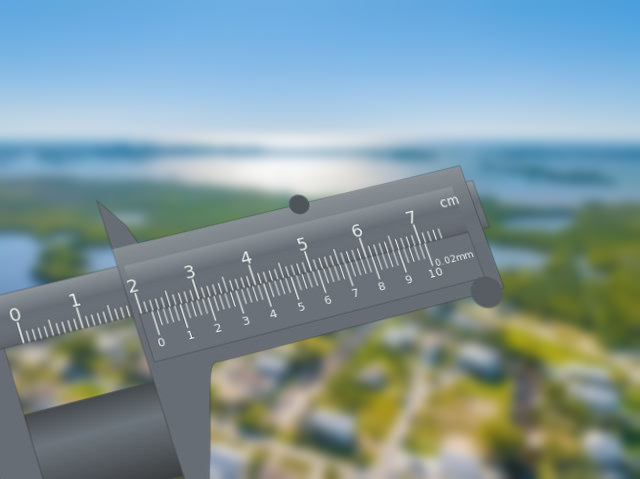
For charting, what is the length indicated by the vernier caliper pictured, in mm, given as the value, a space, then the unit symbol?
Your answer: 21.8 mm
